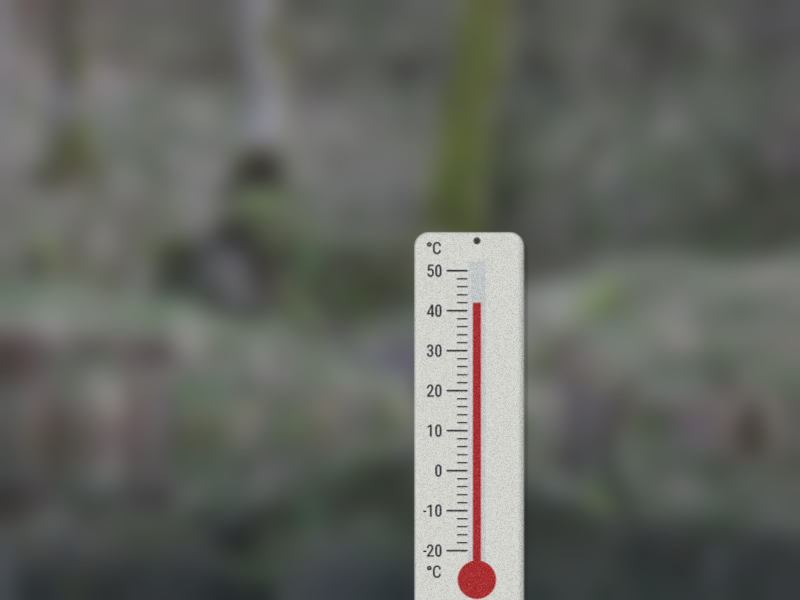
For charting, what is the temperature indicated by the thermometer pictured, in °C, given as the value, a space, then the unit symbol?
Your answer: 42 °C
